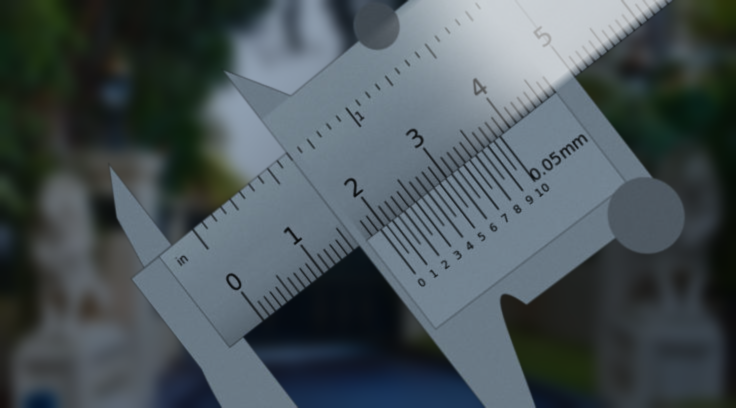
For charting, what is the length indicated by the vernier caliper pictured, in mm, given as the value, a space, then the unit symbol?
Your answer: 19.4 mm
